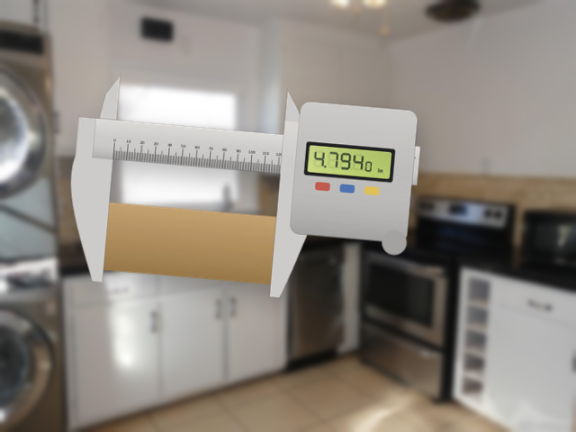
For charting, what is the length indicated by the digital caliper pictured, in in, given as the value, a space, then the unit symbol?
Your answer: 4.7940 in
